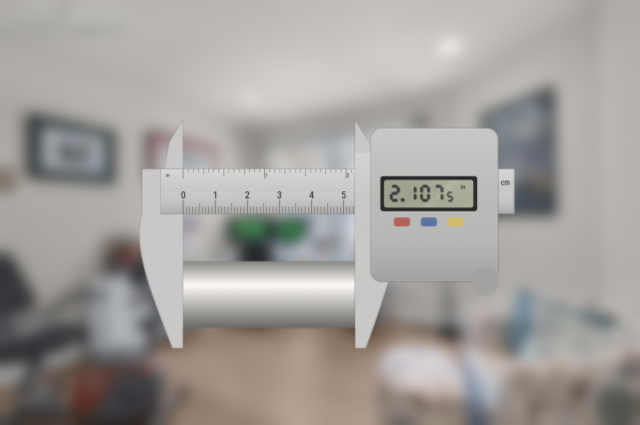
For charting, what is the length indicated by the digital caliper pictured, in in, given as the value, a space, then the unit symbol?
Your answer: 2.1075 in
